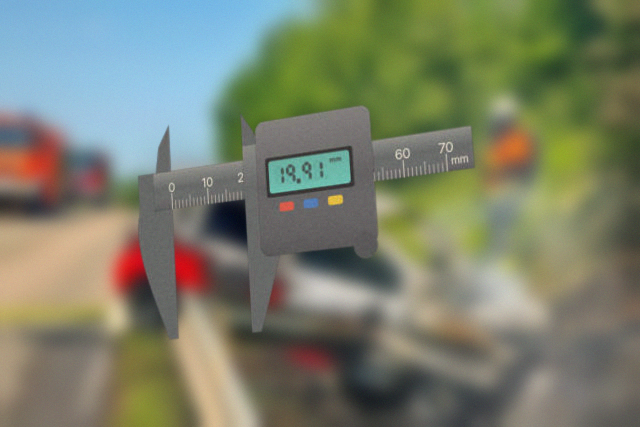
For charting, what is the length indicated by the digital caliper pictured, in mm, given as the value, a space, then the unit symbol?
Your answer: 19.91 mm
